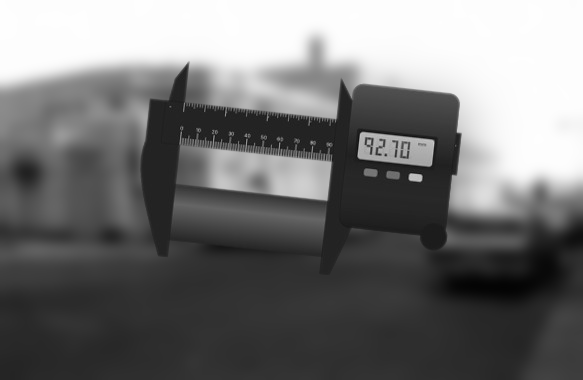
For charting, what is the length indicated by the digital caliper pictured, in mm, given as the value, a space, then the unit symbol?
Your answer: 92.70 mm
